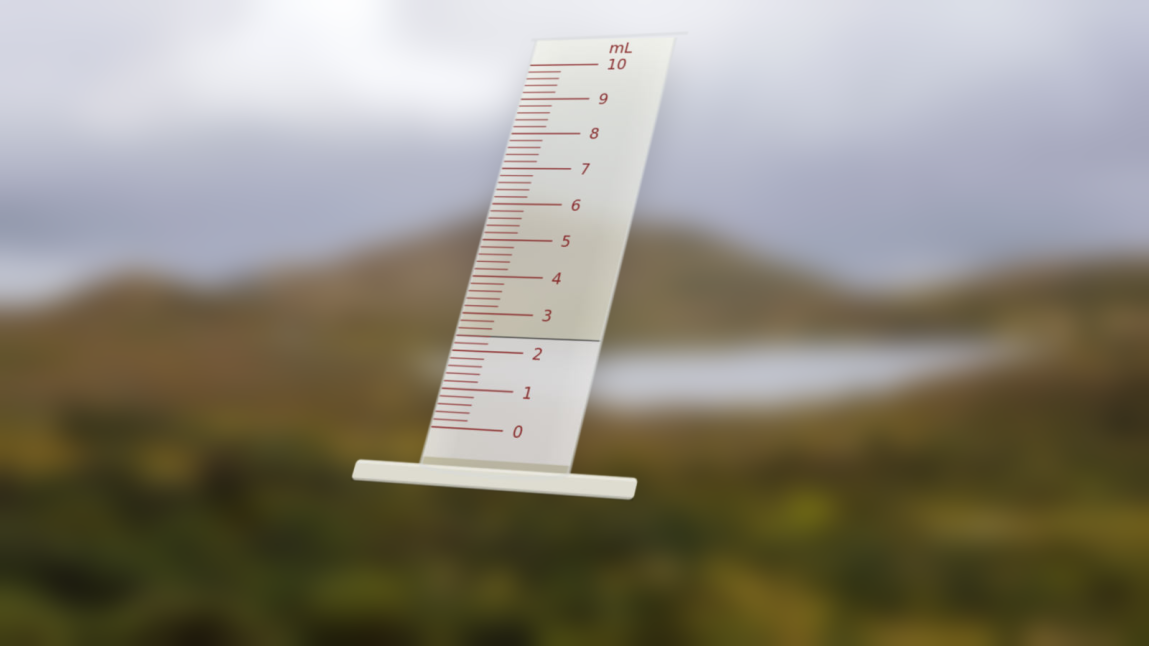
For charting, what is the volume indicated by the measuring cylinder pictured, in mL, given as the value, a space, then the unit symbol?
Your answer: 2.4 mL
